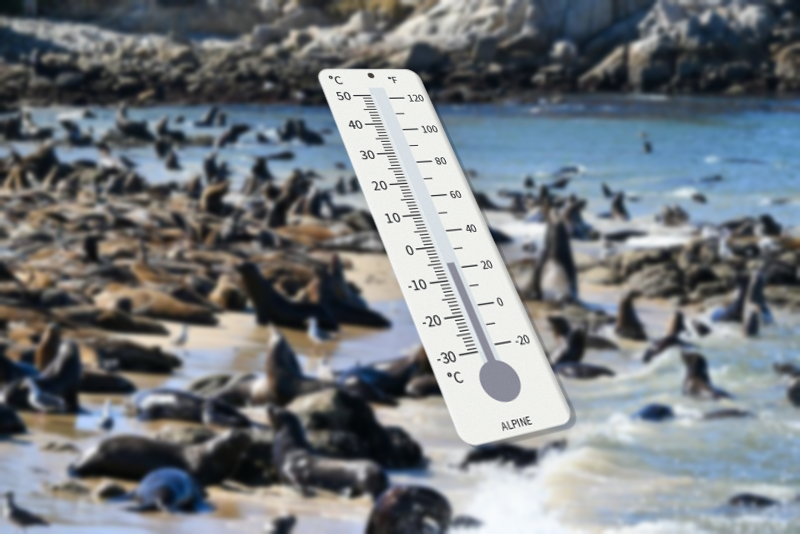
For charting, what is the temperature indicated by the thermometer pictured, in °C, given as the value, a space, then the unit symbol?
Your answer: -5 °C
